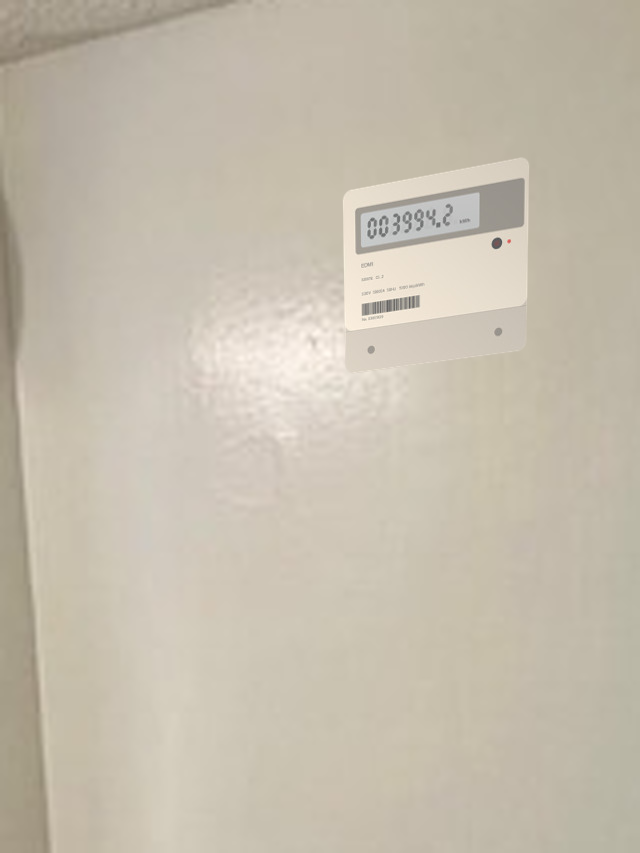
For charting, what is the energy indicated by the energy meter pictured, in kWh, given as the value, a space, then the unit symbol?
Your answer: 3994.2 kWh
